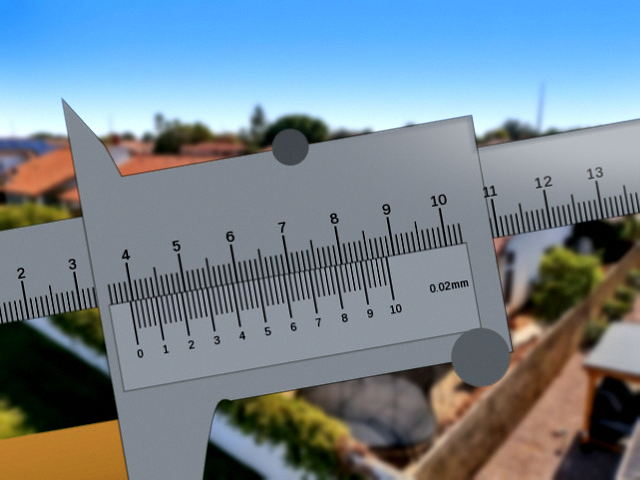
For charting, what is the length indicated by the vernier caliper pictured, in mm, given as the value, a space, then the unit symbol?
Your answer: 39.5 mm
